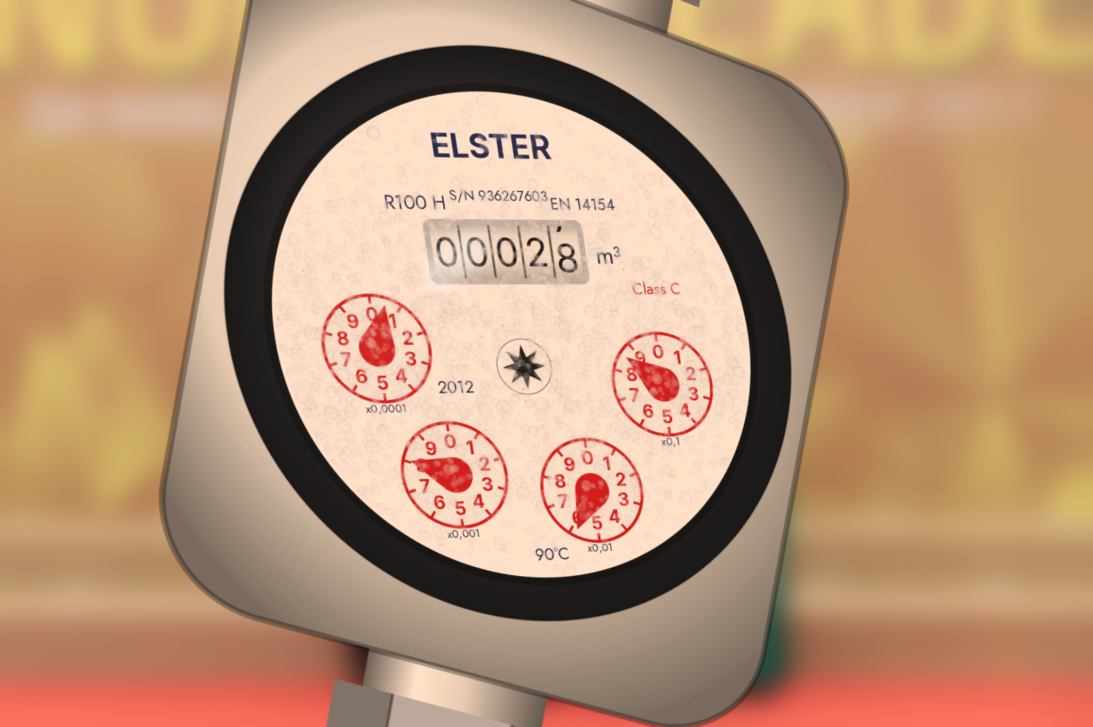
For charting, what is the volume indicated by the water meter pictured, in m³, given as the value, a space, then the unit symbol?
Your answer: 27.8580 m³
